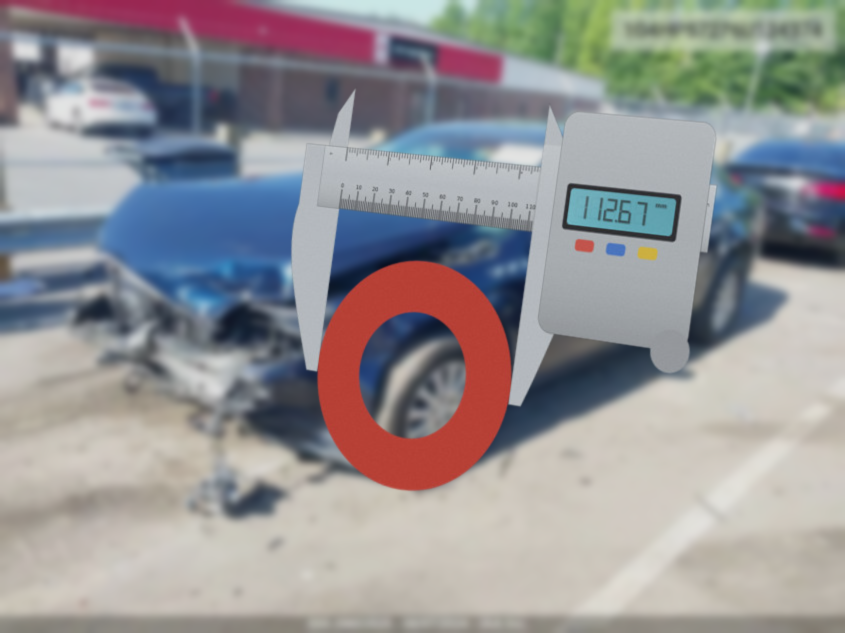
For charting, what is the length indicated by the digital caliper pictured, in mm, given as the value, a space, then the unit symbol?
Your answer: 112.67 mm
